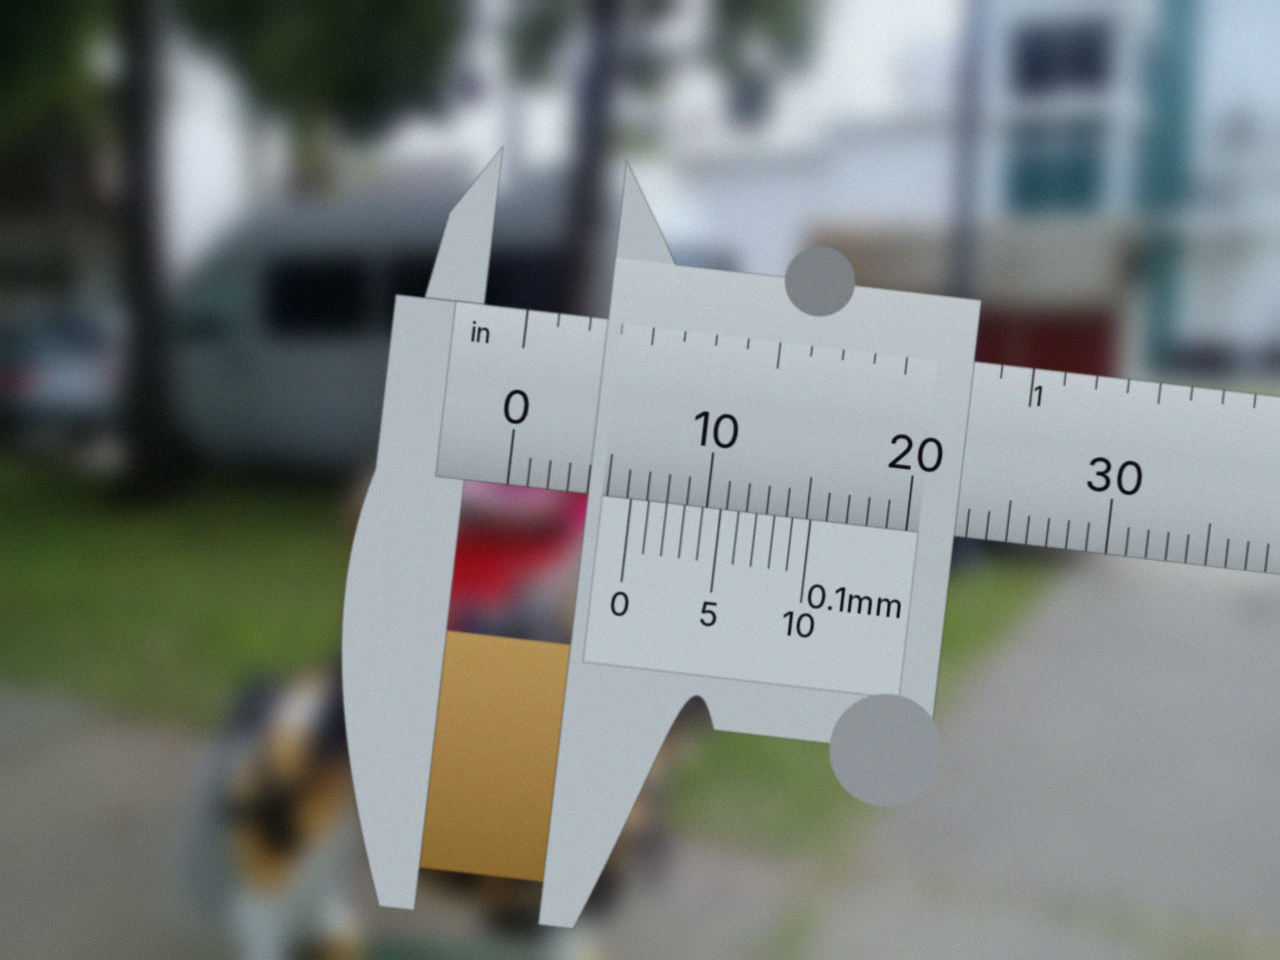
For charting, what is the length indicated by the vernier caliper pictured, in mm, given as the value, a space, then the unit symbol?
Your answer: 6.2 mm
